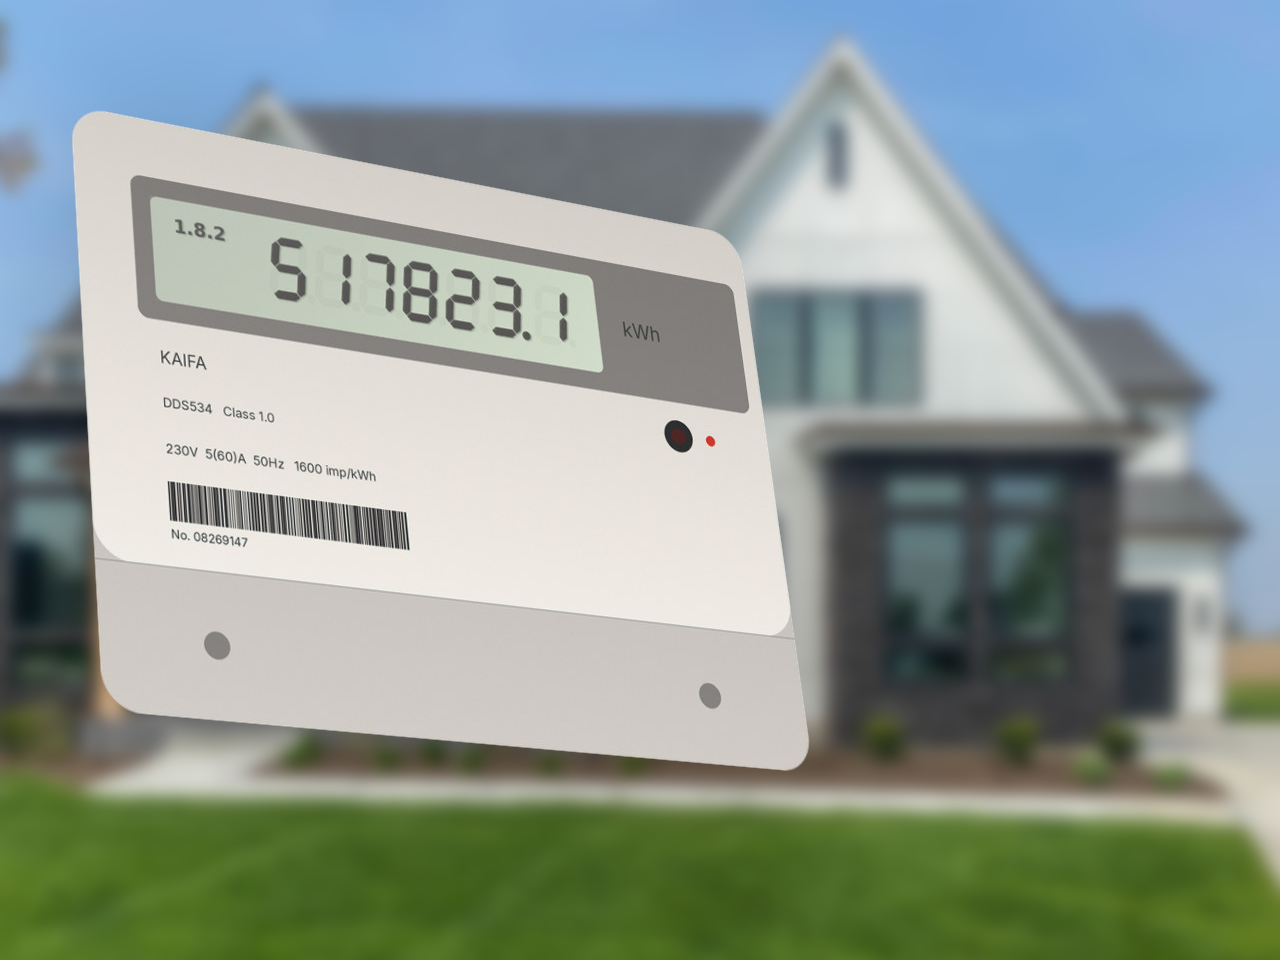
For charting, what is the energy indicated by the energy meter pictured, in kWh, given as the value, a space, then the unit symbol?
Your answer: 517823.1 kWh
